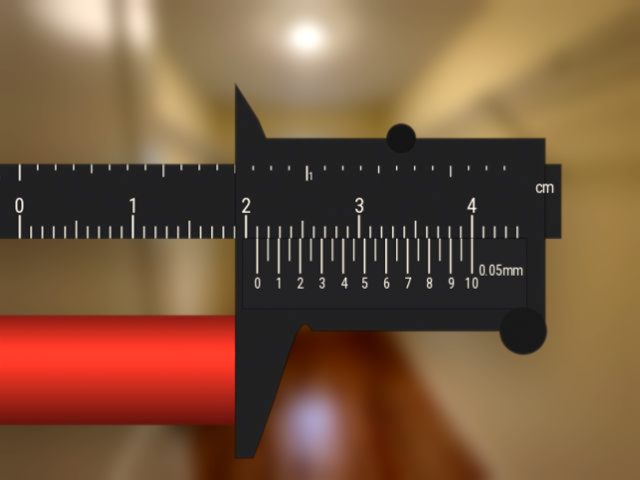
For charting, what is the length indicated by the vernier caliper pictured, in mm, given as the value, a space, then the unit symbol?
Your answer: 21.0 mm
